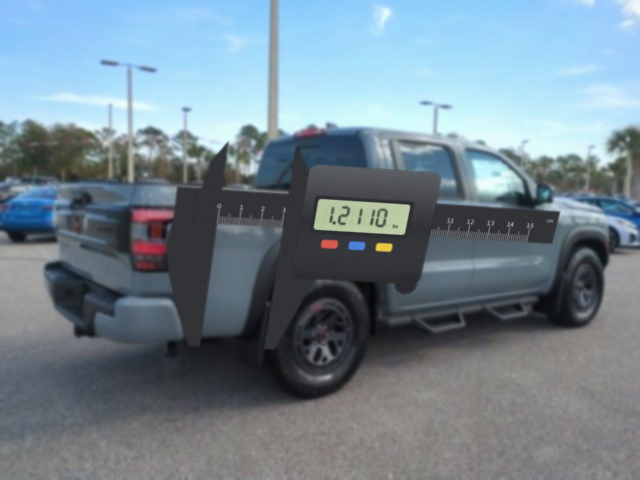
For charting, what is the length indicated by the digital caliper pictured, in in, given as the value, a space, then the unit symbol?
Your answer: 1.2110 in
